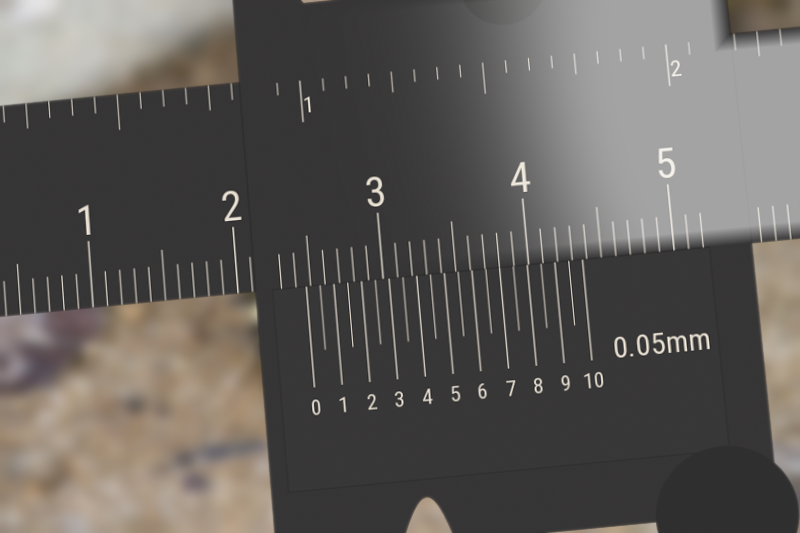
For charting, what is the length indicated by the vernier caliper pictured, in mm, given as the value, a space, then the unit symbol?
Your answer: 24.7 mm
